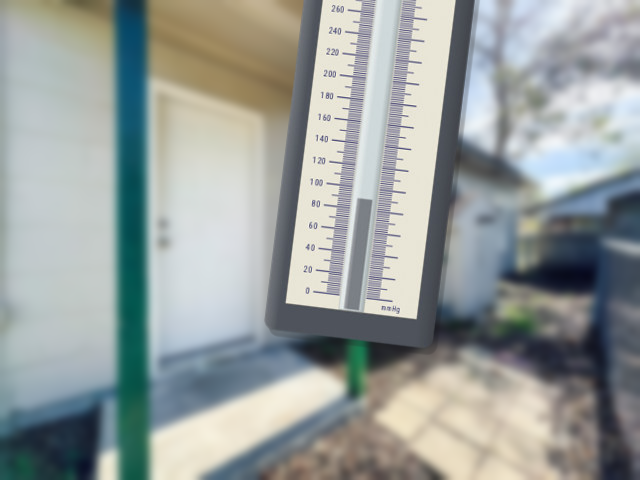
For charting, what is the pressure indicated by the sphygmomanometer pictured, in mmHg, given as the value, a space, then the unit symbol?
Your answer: 90 mmHg
